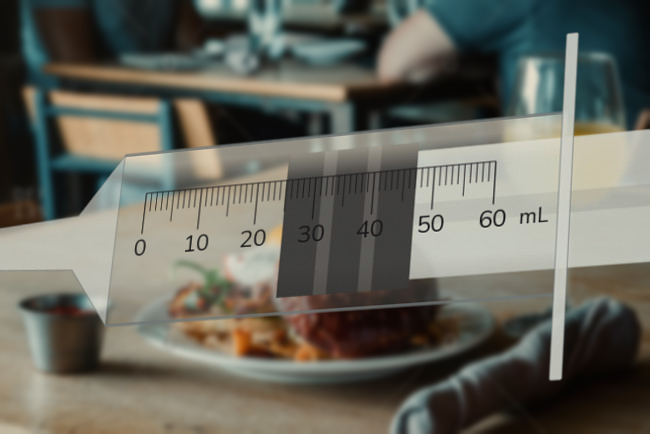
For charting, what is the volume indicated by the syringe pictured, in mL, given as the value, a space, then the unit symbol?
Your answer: 25 mL
